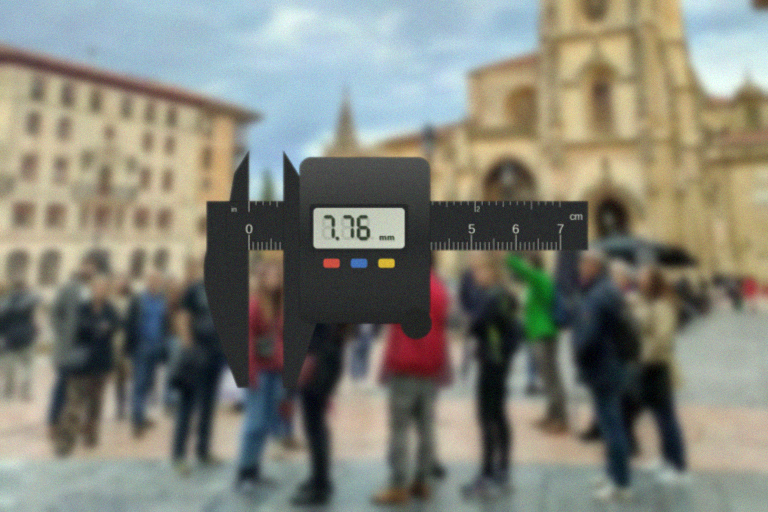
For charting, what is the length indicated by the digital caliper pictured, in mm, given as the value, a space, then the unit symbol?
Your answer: 7.76 mm
